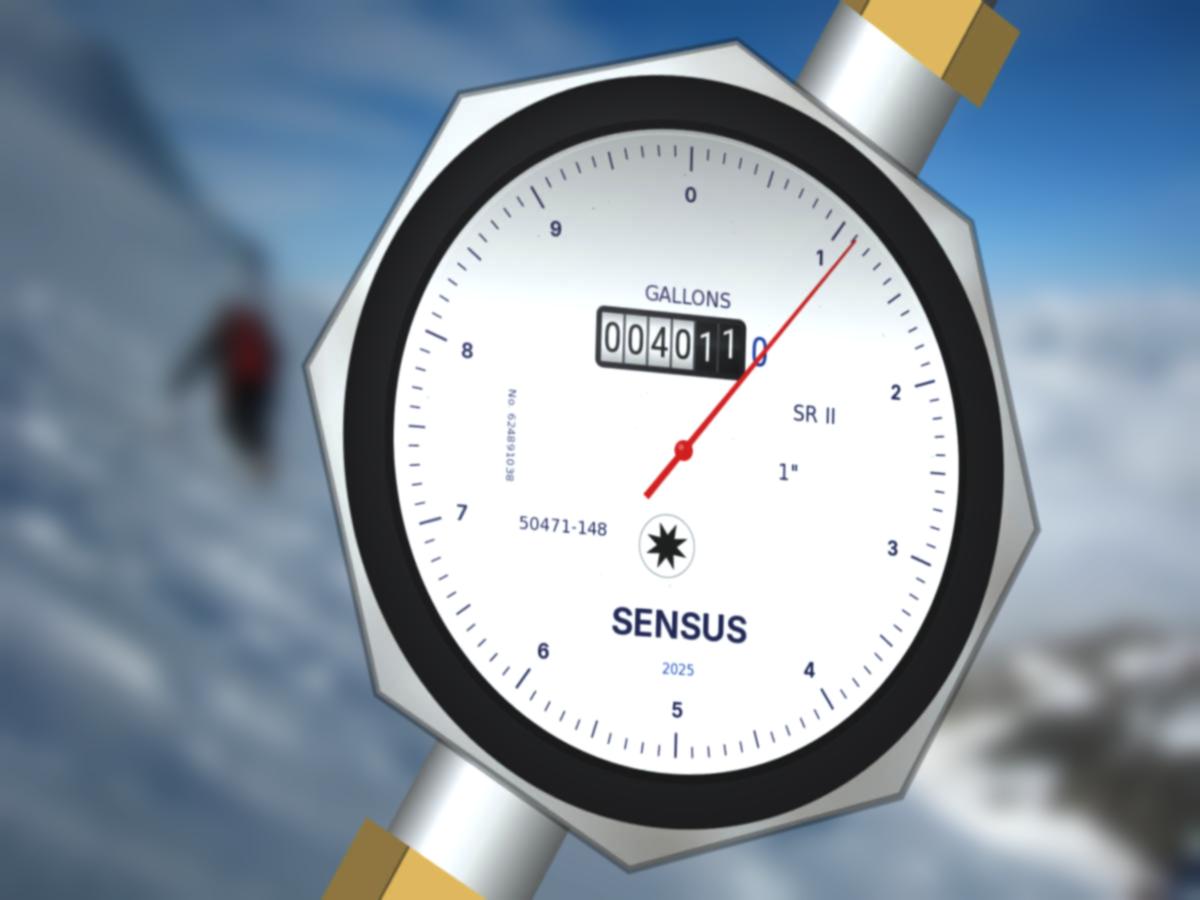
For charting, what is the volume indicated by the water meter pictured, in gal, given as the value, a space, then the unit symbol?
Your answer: 40111.1 gal
